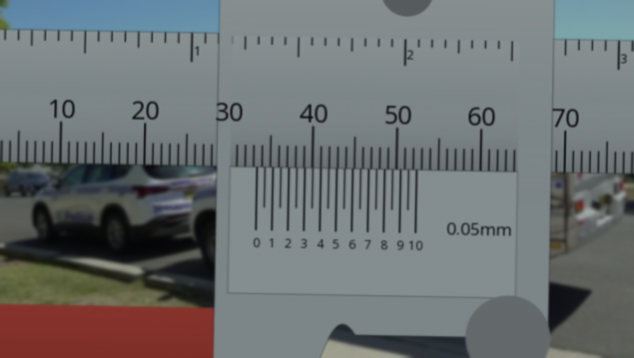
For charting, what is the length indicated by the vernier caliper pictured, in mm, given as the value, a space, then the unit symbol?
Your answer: 33.4 mm
